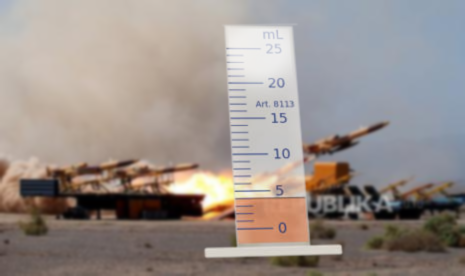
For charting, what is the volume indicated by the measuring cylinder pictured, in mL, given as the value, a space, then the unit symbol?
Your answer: 4 mL
